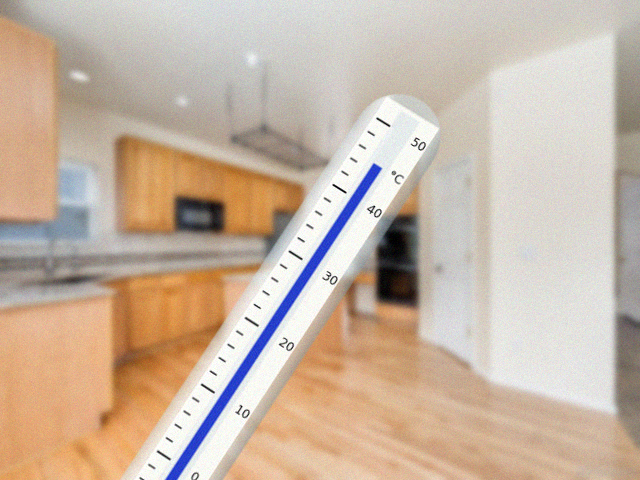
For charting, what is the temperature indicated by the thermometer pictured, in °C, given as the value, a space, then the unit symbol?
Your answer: 45 °C
